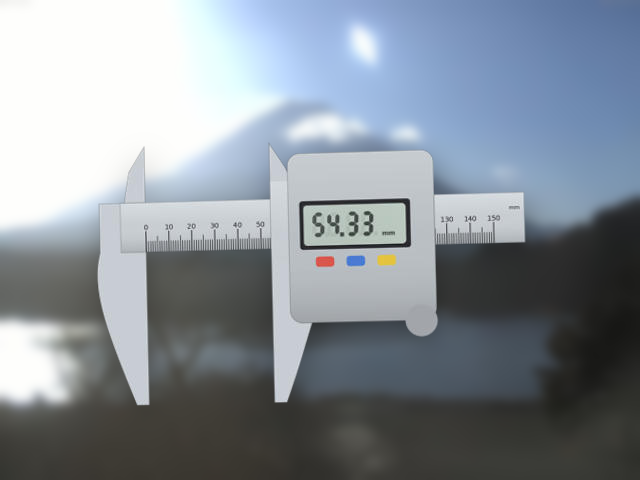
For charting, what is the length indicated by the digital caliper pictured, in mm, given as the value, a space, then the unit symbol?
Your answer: 54.33 mm
